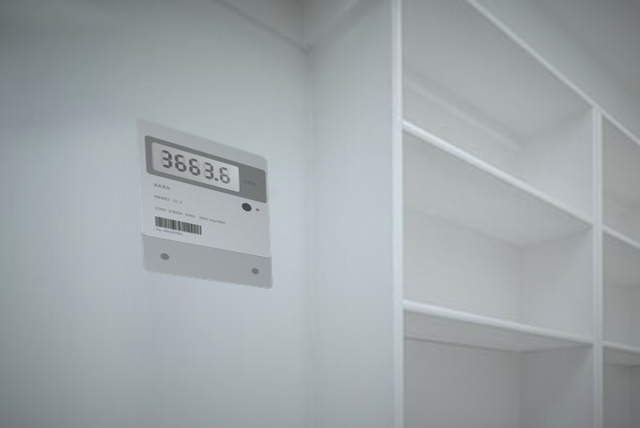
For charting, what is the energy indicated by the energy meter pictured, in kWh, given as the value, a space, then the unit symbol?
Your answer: 3663.6 kWh
